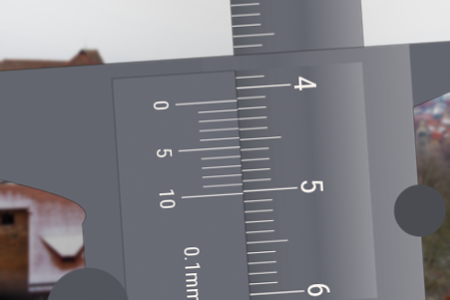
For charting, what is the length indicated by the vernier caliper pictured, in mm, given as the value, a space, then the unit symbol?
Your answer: 41.2 mm
